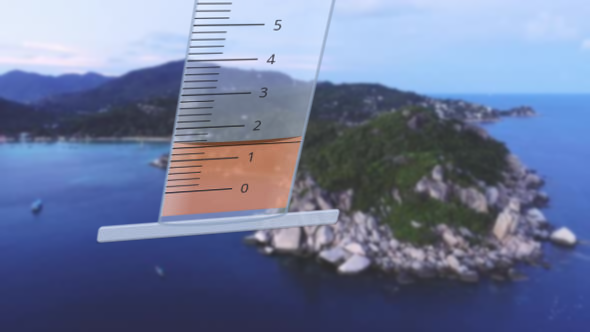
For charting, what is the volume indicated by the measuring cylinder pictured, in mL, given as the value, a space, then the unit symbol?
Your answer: 1.4 mL
